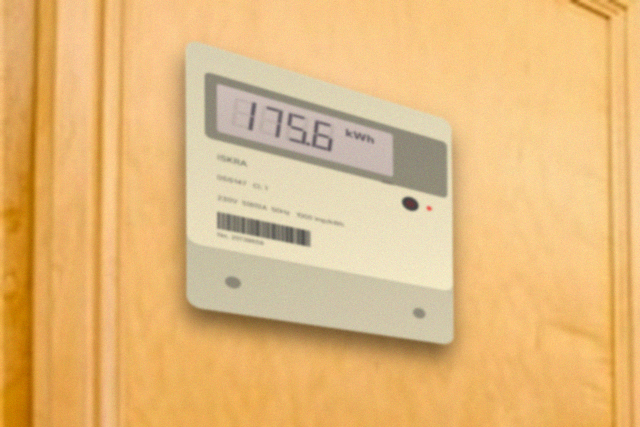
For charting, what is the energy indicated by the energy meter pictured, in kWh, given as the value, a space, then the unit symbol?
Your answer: 175.6 kWh
